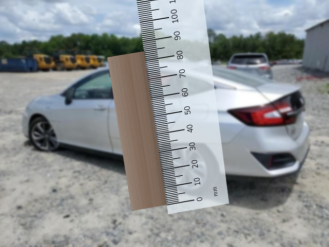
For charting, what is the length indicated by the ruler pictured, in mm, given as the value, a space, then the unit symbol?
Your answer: 85 mm
